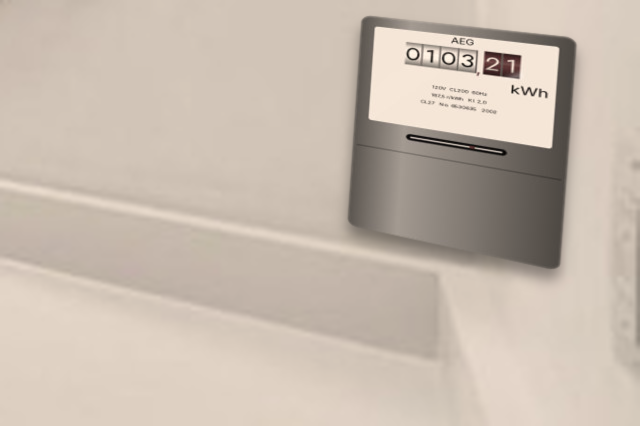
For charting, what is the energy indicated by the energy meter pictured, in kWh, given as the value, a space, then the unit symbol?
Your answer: 103.21 kWh
